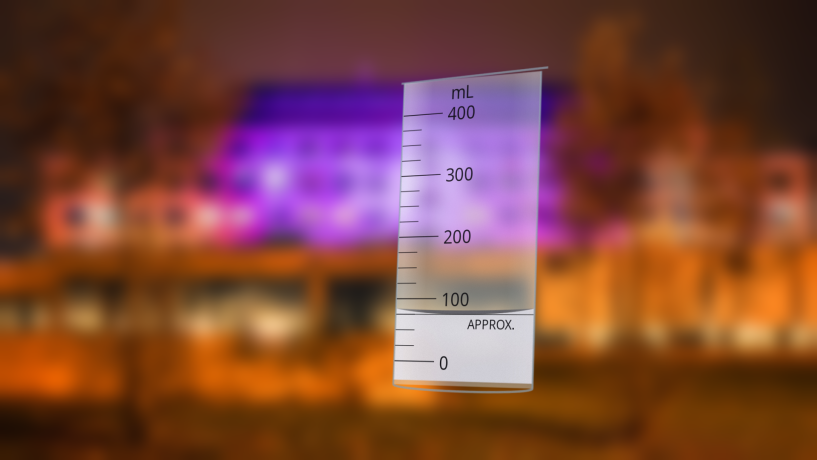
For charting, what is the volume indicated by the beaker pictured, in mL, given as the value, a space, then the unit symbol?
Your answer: 75 mL
